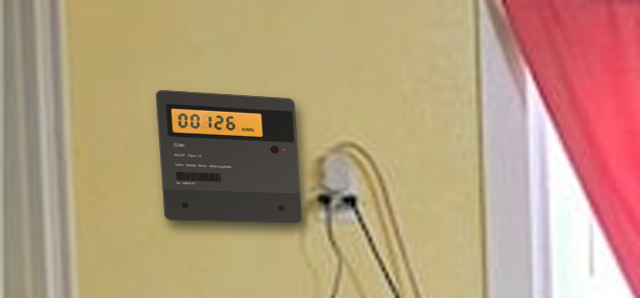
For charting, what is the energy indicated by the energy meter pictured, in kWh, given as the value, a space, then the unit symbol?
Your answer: 126 kWh
